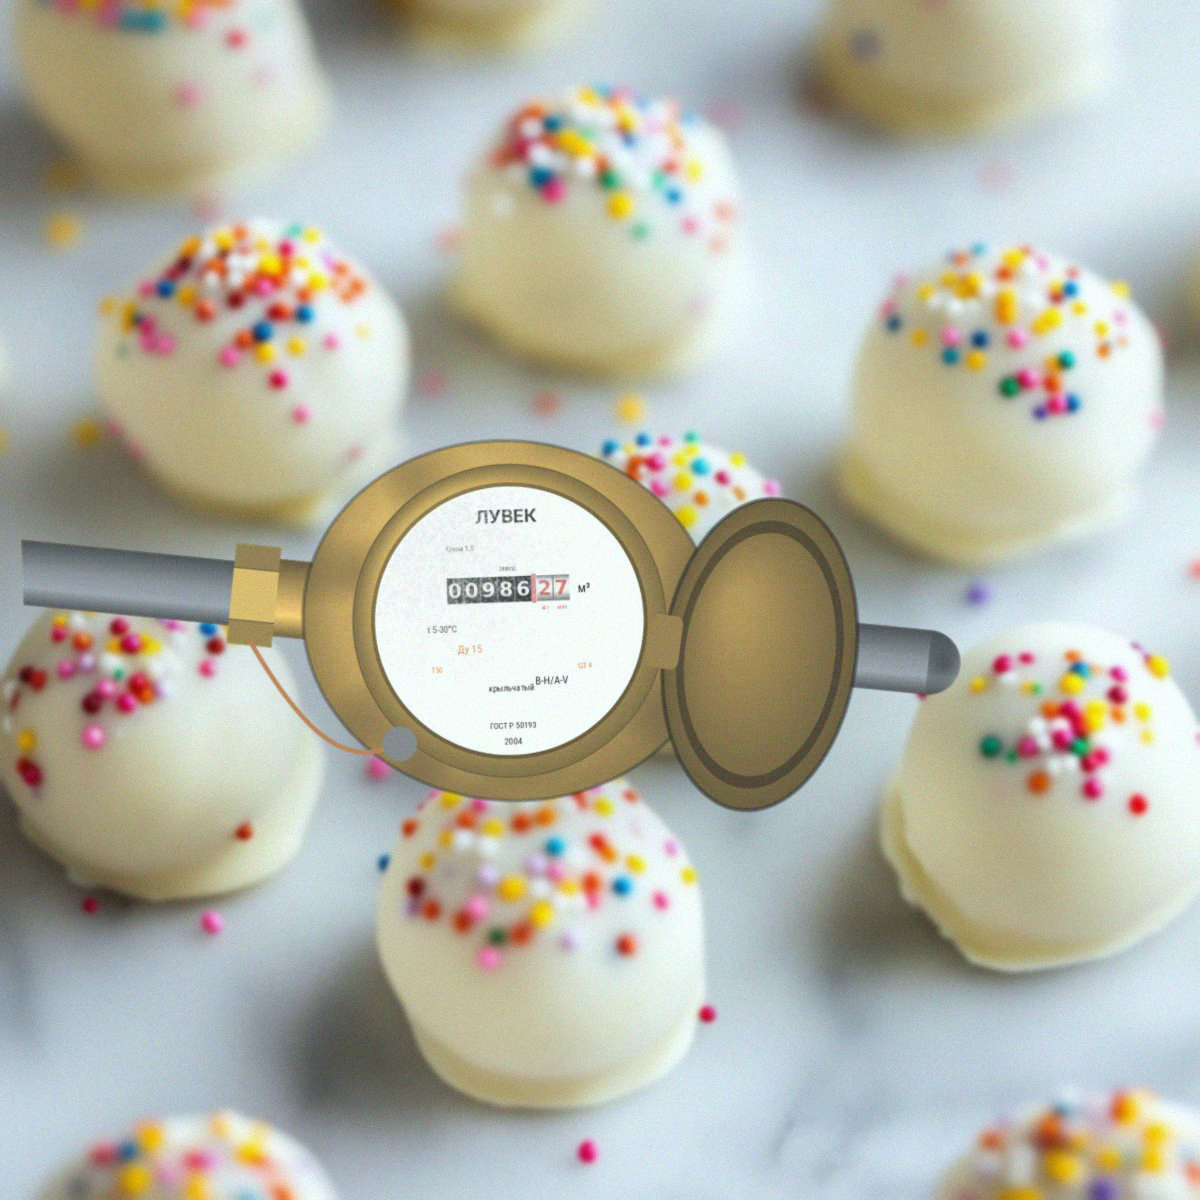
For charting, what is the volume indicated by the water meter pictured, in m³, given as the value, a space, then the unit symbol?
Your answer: 986.27 m³
